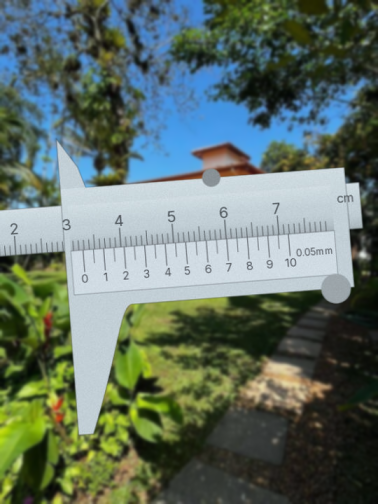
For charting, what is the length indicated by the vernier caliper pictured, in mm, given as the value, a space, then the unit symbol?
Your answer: 32.8 mm
